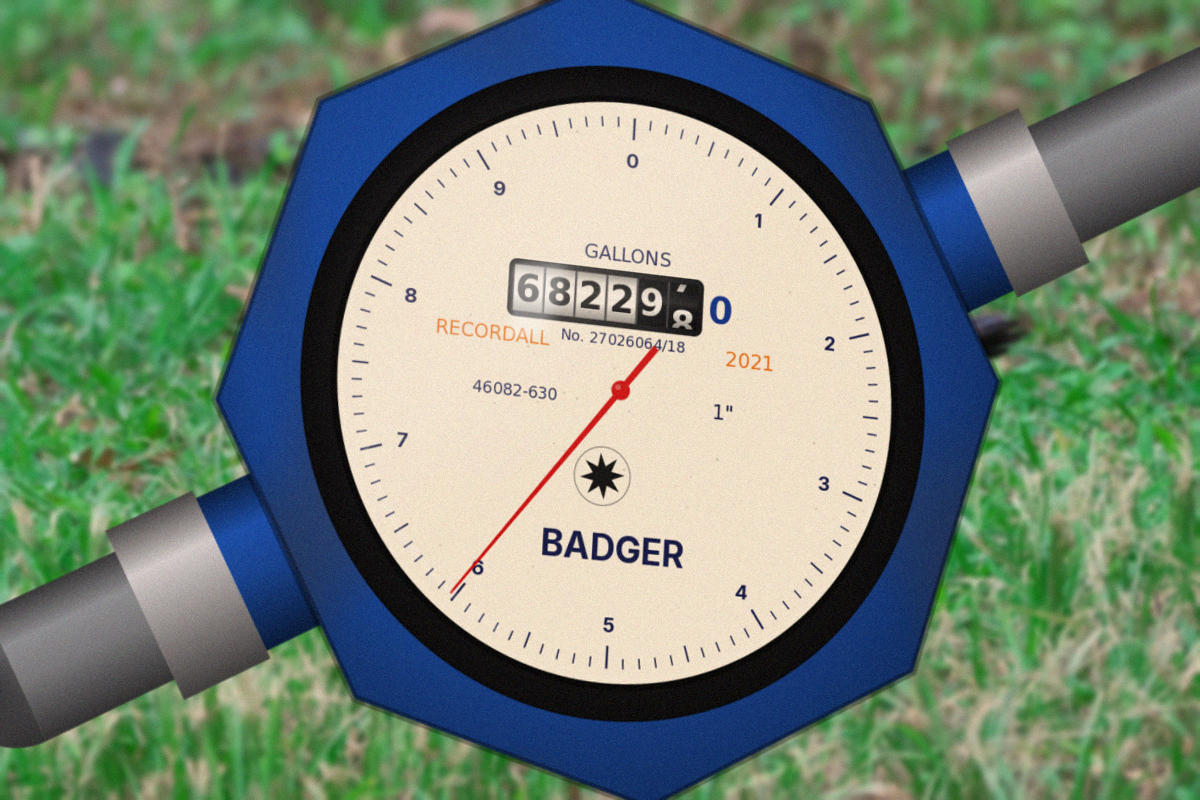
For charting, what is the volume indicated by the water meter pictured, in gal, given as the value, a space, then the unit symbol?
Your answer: 6822976.0 gal
